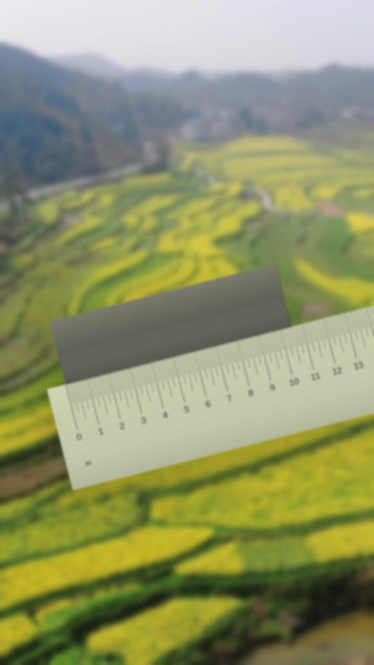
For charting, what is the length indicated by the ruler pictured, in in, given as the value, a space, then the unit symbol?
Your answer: 10.5 in
